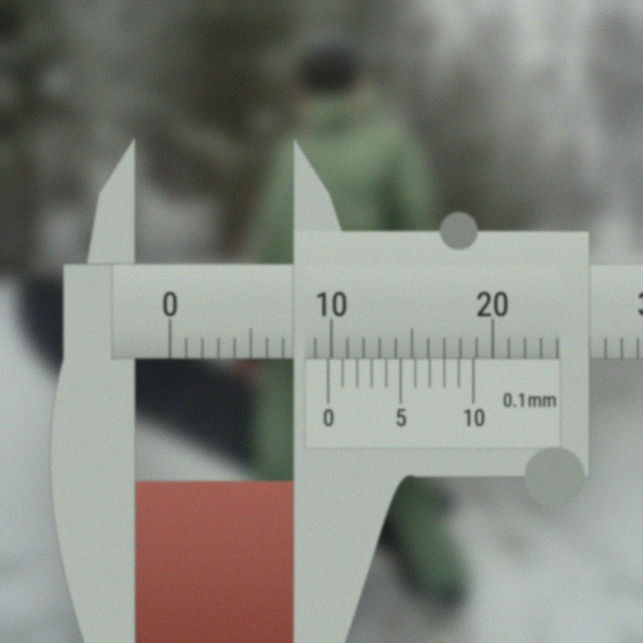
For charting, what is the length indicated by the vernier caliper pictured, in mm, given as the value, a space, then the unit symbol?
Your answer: 9.8 mm
